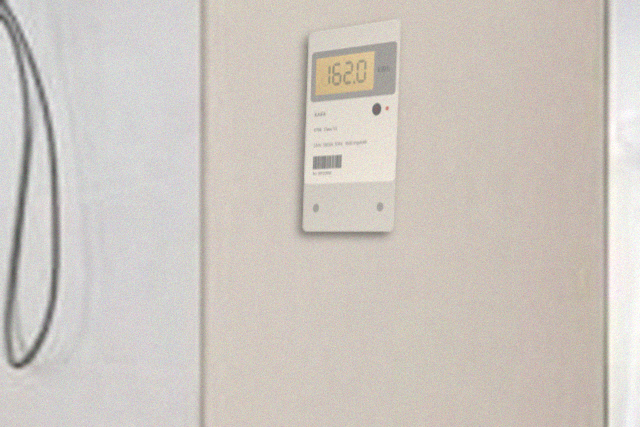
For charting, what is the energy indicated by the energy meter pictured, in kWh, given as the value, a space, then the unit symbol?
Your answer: 162.0 kWh
